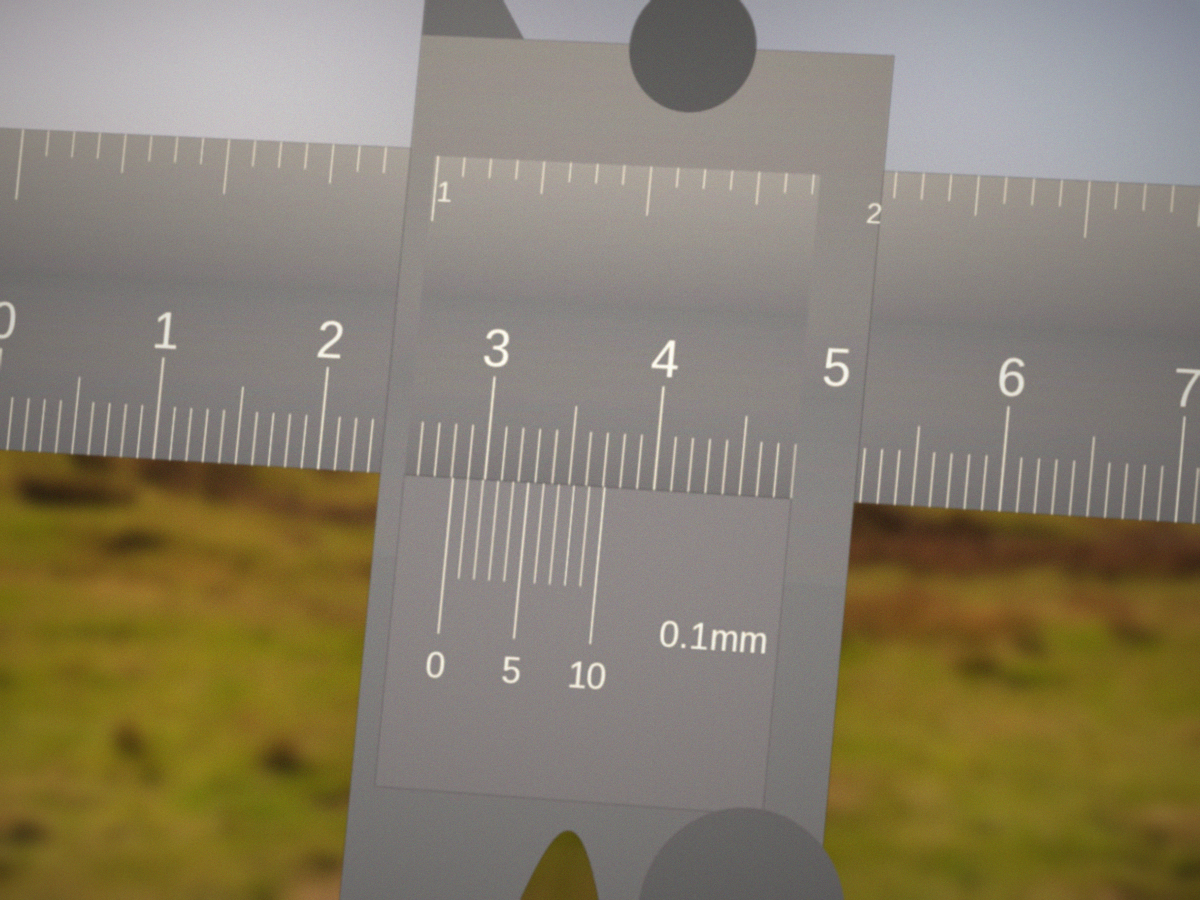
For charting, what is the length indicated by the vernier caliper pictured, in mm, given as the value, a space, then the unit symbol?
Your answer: 28.1 mm
